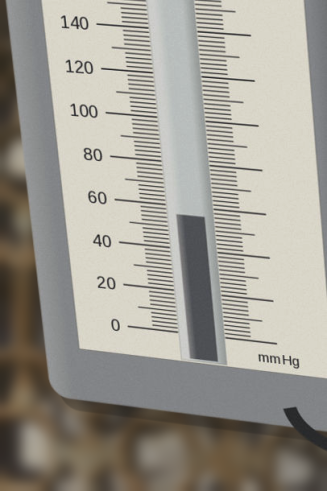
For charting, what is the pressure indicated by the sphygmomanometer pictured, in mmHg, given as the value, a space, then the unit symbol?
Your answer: 56 mmHg
